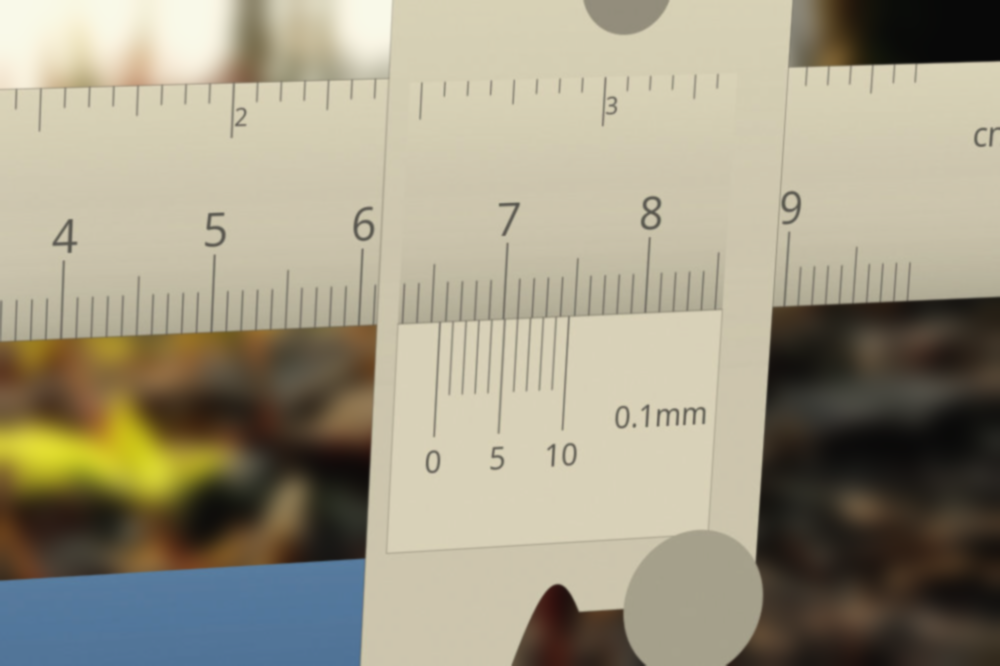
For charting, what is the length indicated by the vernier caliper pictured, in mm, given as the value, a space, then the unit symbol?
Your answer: 65.6 mm
